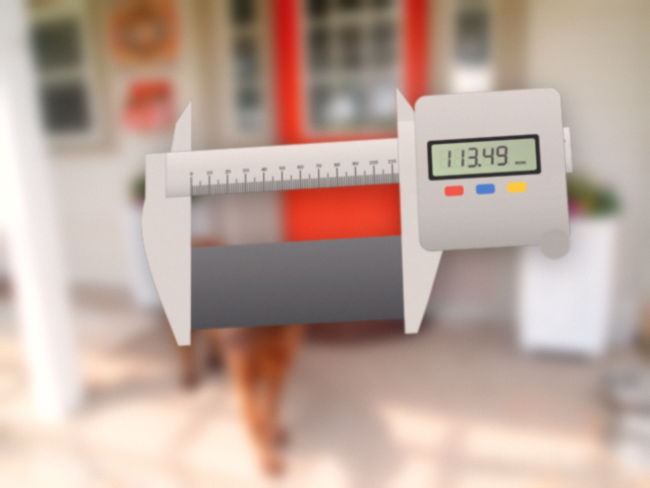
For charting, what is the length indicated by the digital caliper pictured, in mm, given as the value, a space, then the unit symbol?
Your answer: 113.49 mm
